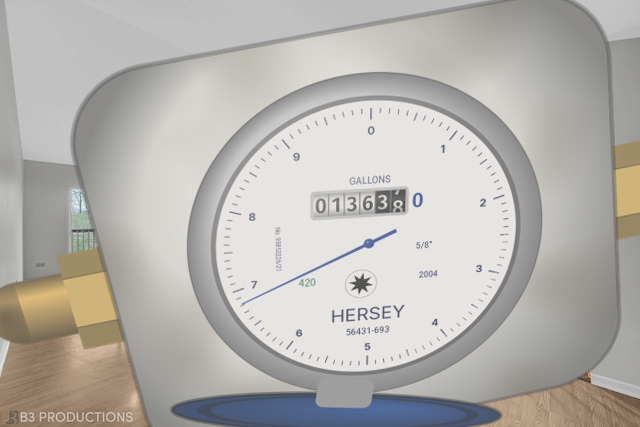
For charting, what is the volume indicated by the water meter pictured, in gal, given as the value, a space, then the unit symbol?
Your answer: 136376.8 gal
